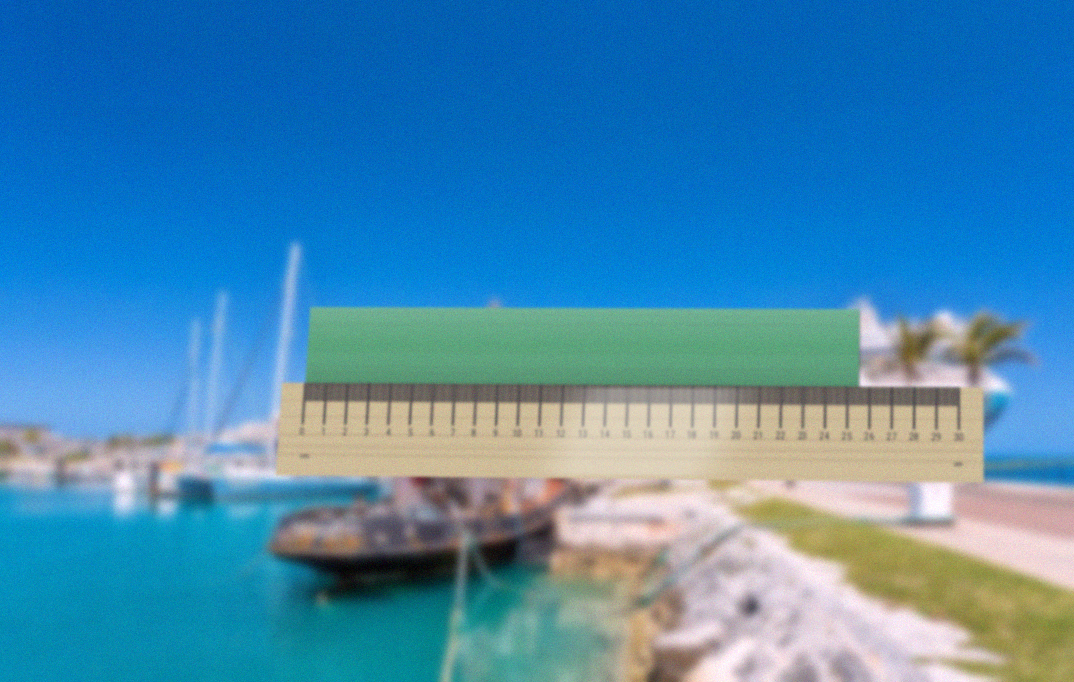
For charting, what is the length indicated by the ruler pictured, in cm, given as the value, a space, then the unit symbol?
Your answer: 25.5 cm
